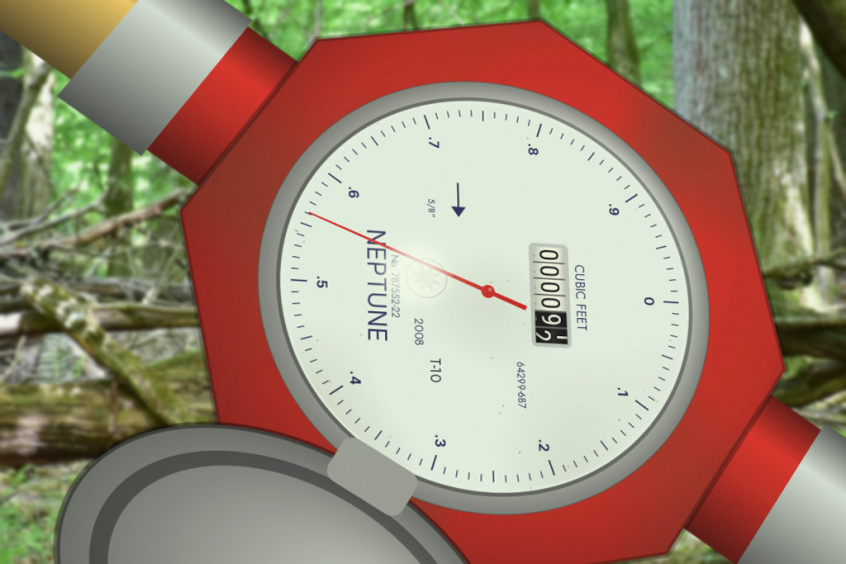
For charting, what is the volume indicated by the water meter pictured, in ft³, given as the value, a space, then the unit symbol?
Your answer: 91.56 ft³
